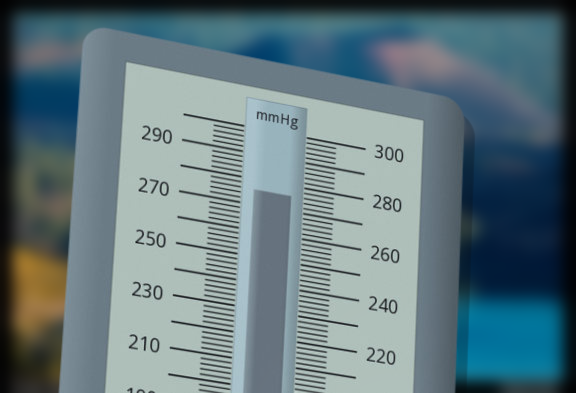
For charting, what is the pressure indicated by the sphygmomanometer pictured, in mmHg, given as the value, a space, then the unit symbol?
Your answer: 276 mmHg
